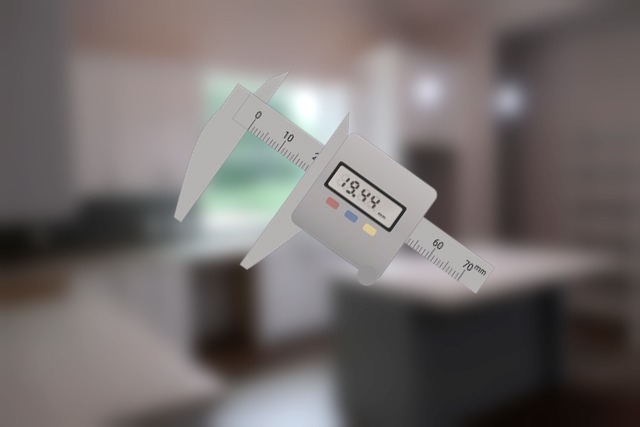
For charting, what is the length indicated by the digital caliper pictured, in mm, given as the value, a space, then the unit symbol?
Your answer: 19.44 mm
